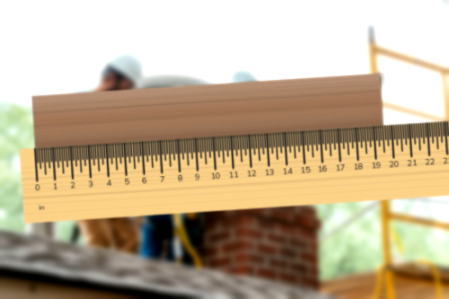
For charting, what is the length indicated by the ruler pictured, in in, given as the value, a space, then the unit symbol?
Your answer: 19.5 in
